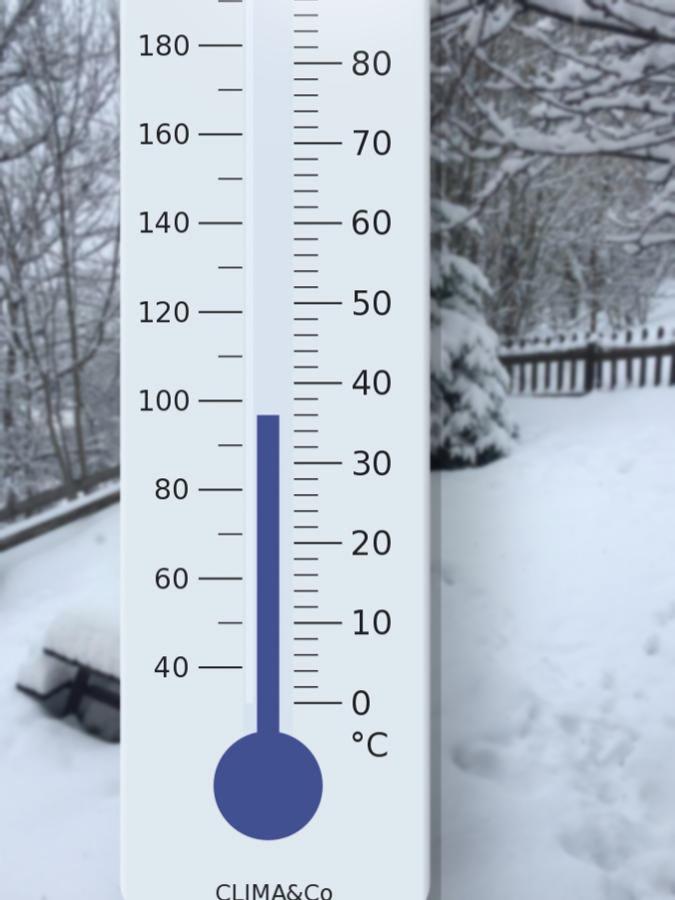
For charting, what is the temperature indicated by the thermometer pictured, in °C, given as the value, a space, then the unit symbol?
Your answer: 36 °C
